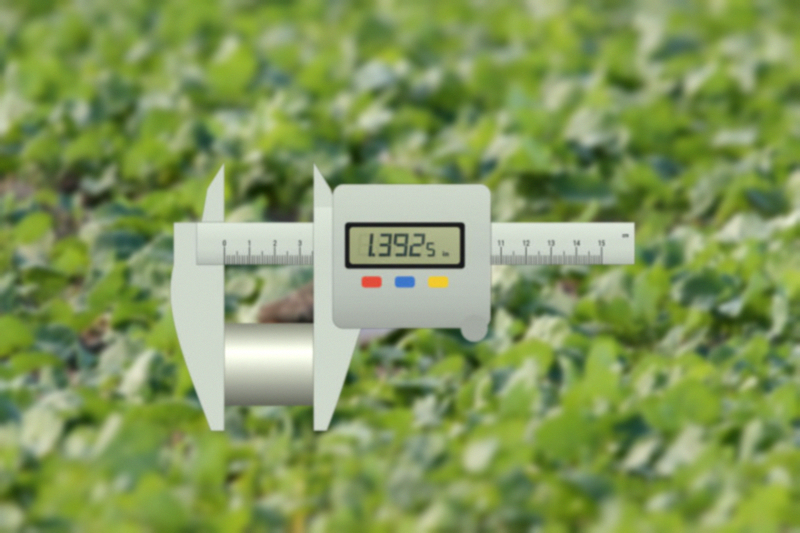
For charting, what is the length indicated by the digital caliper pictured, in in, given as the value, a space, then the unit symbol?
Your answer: 1.3925 in
